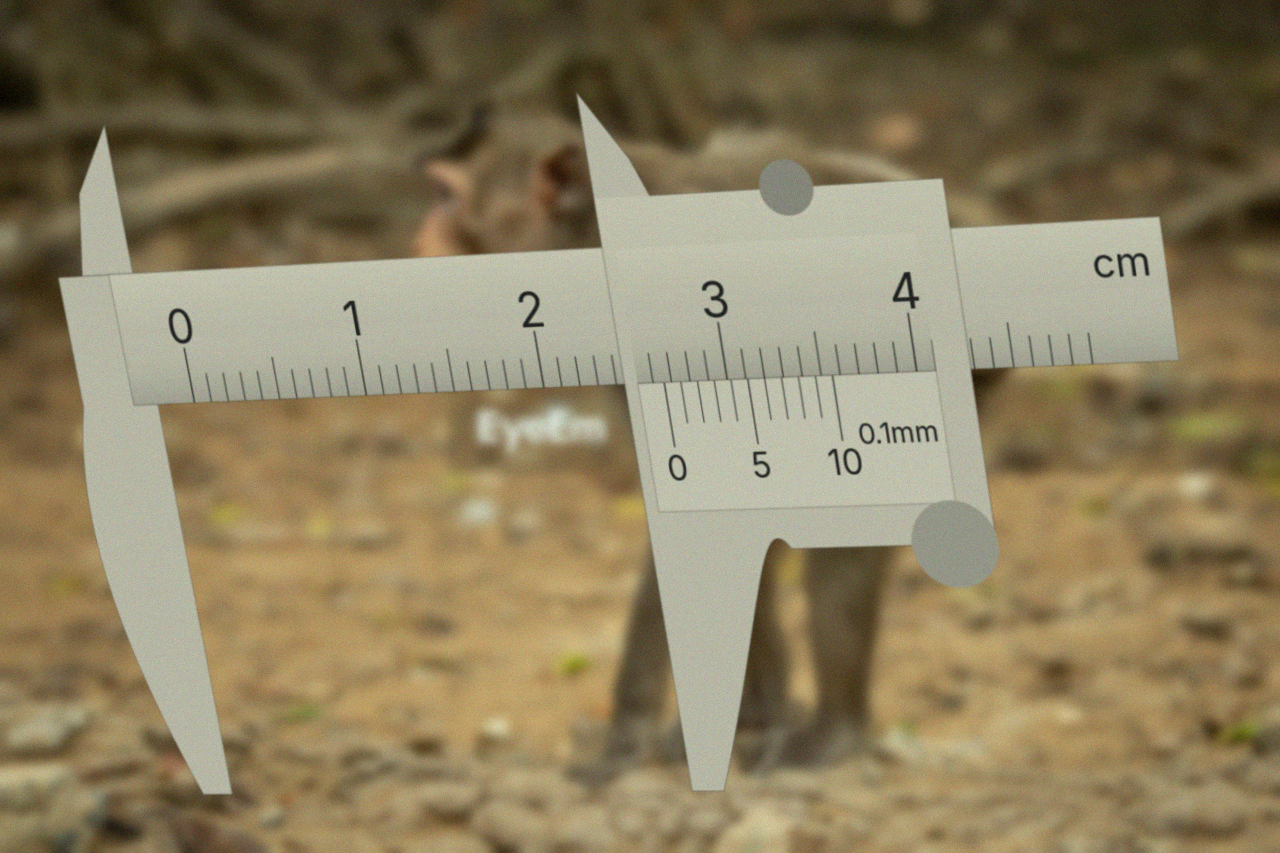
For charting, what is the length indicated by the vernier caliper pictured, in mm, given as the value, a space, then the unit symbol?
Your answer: 26.6 mm
